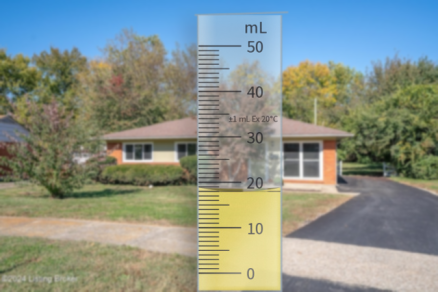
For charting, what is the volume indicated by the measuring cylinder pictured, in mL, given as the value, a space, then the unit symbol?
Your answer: 18 mL
